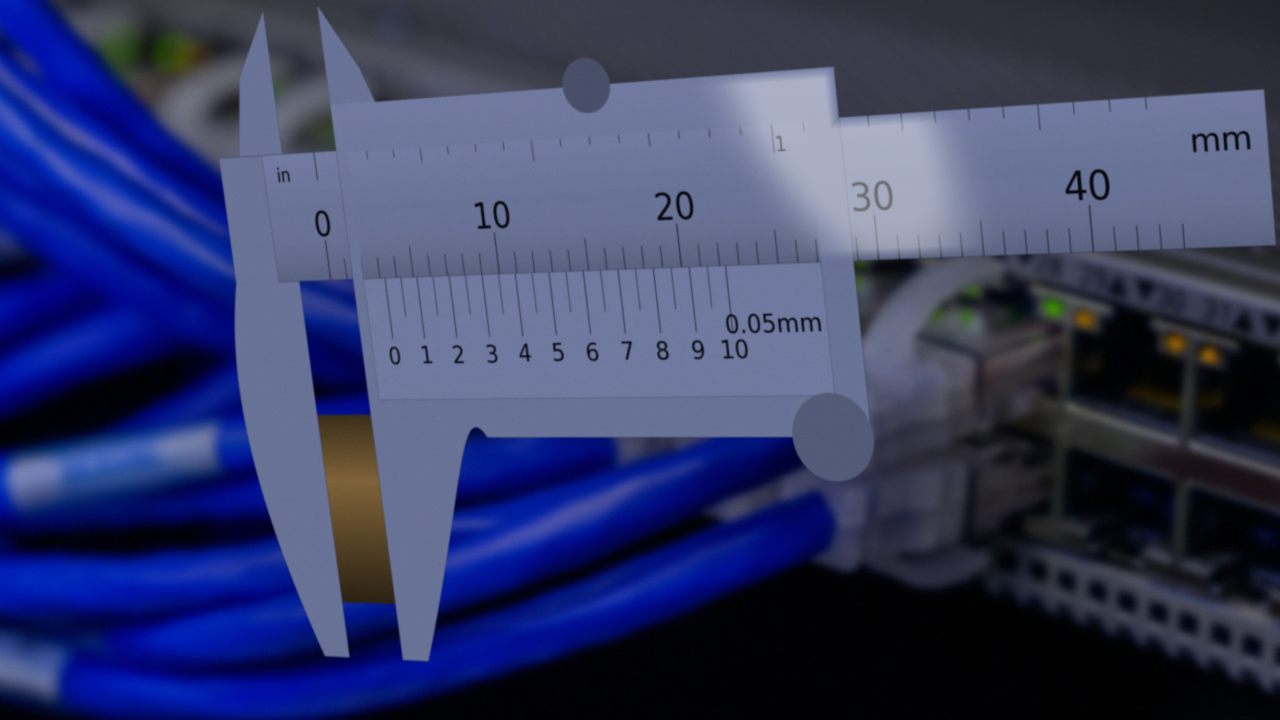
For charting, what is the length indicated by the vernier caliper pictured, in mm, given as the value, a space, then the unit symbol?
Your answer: 3.3 mm
